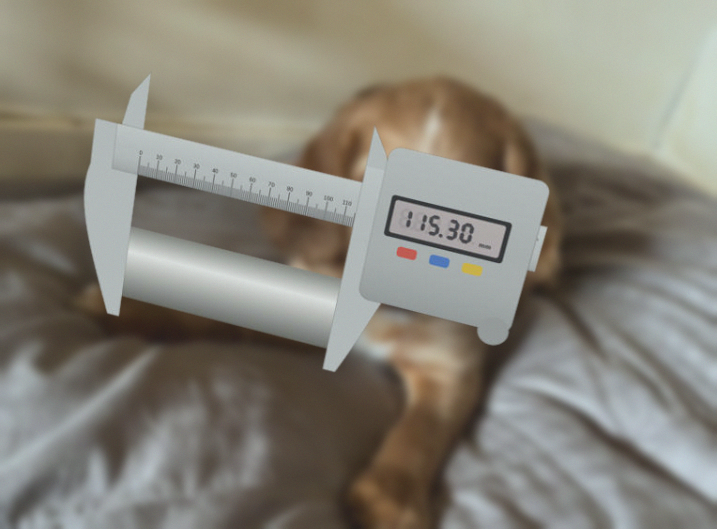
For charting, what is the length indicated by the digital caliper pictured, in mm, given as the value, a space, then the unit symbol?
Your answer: 115.30 mm
